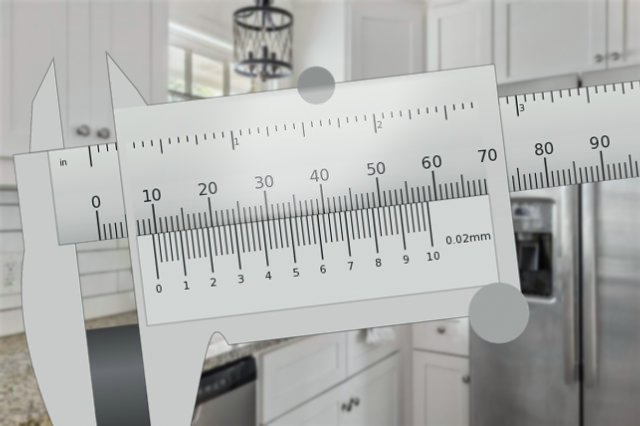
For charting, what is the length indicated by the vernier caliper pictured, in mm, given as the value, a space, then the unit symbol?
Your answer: 9.4 mm
